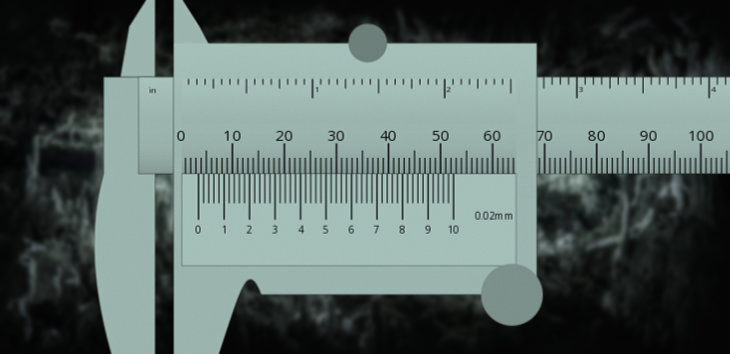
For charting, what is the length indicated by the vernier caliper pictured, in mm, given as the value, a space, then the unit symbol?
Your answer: 3.5 mm
